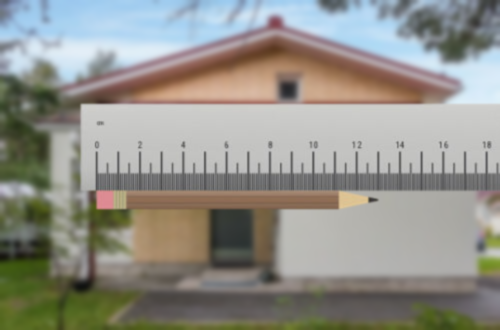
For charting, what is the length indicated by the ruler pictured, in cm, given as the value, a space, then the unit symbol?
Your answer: 13 cm
